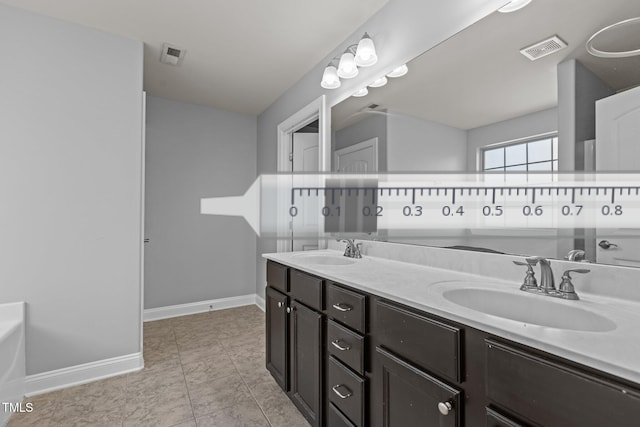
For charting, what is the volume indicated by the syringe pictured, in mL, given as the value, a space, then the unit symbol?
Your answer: 0.08 mL
